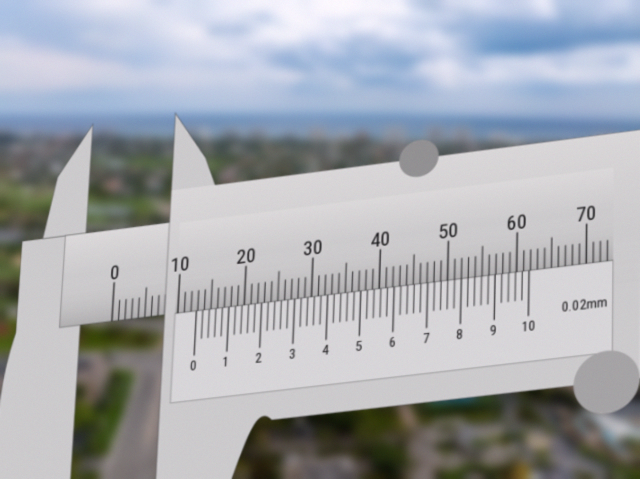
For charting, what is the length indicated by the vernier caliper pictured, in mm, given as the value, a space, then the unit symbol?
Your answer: 12.8 mm
